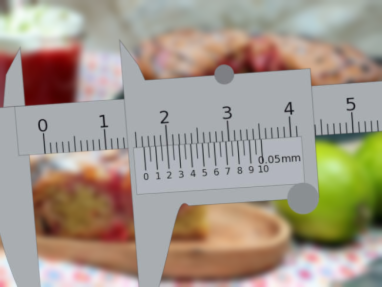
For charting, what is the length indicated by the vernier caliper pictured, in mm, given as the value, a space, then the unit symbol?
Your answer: 16.2 mm
